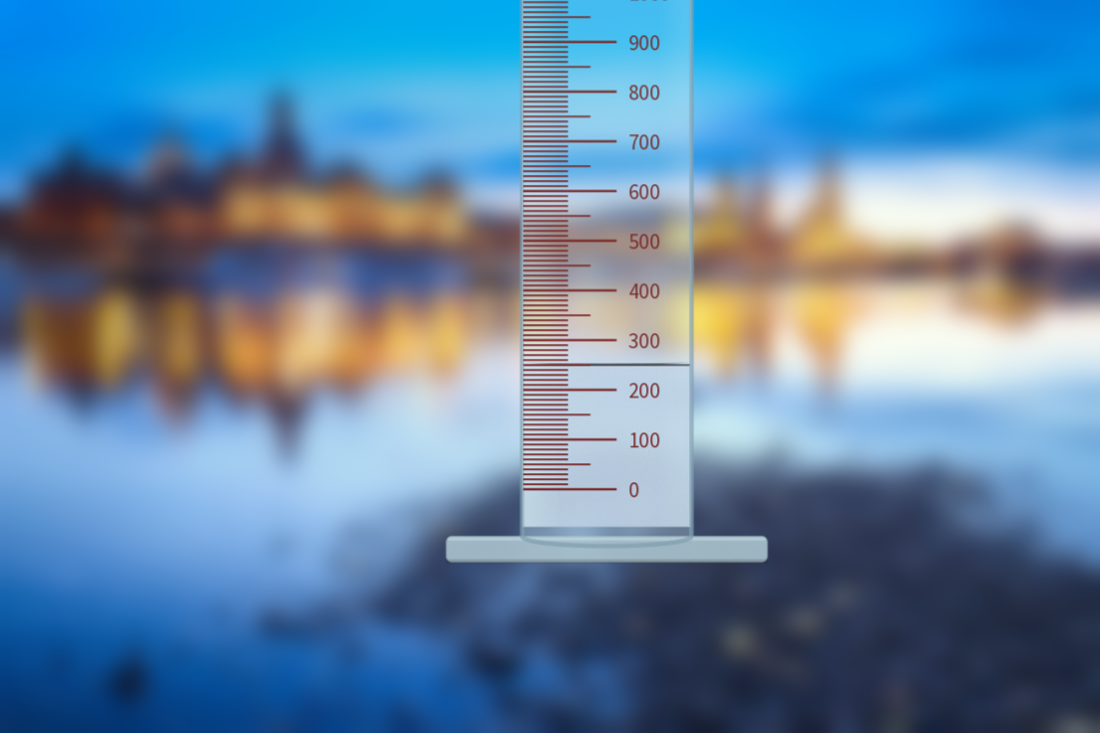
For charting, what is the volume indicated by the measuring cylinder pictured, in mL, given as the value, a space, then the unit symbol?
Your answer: 250 mL
